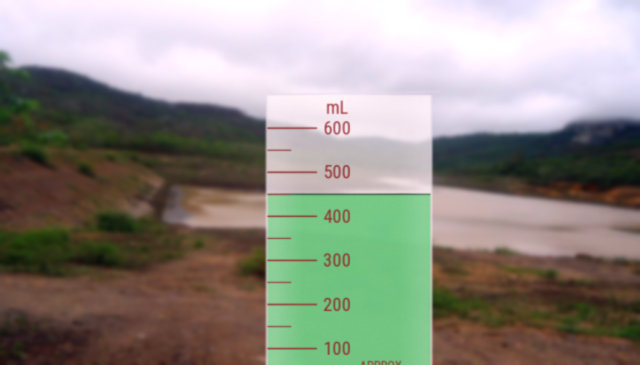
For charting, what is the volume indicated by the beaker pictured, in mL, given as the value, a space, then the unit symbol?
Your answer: 450 mL
